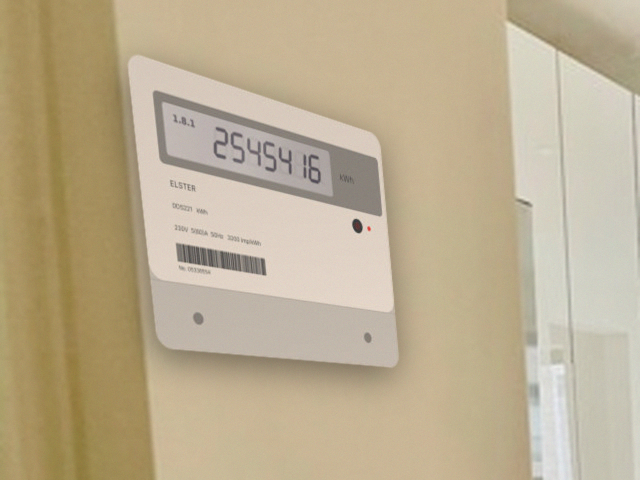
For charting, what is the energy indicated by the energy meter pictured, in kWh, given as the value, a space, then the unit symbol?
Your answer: 2545416 kWh
